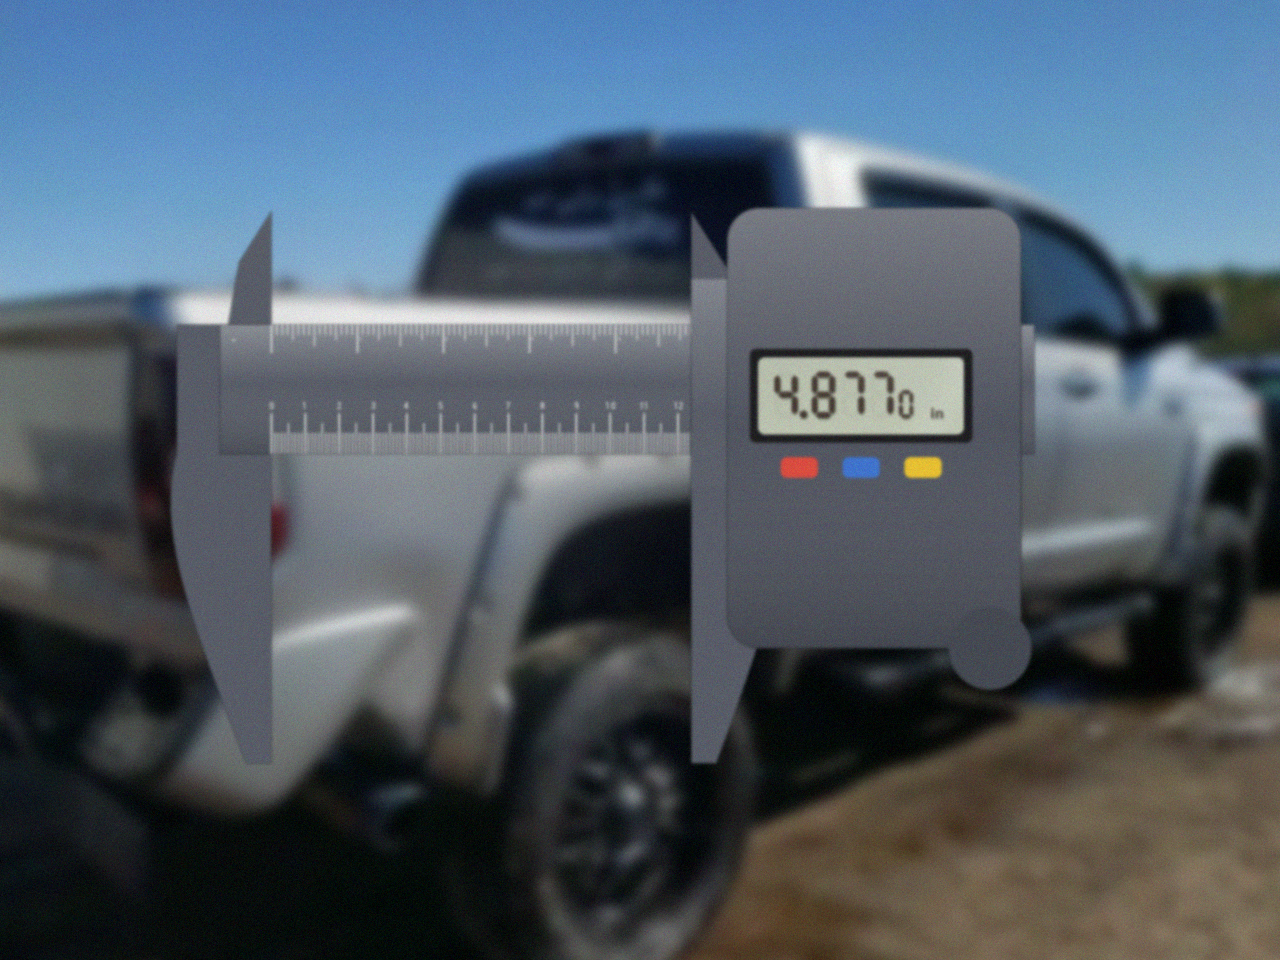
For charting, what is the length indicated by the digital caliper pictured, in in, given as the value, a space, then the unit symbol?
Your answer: 4.8770 in
